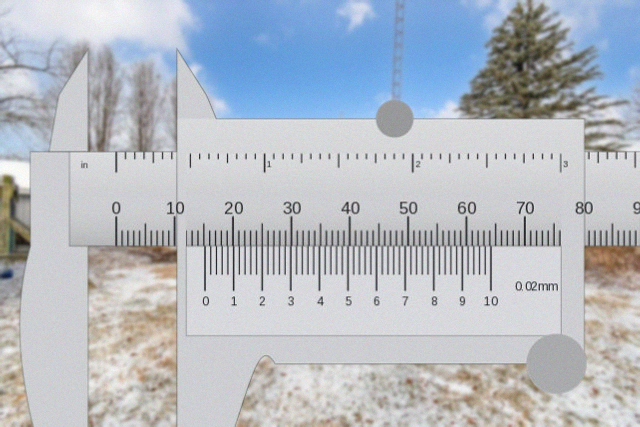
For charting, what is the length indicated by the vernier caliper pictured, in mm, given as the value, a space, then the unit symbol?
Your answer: 15.2 mm
